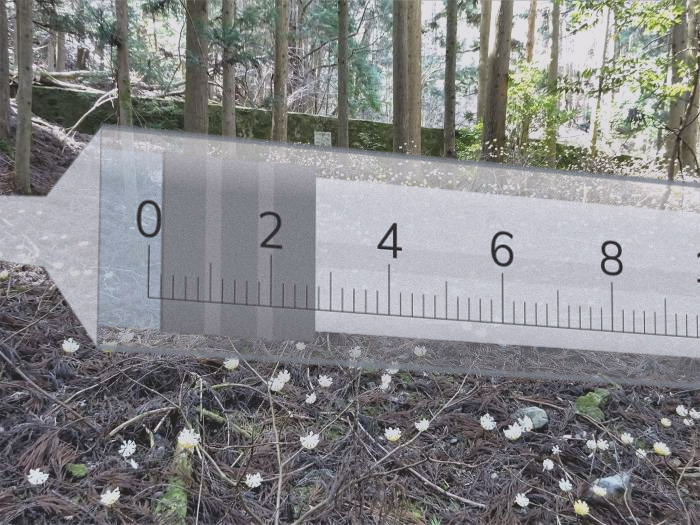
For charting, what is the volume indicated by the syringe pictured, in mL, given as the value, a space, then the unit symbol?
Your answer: 0.2 mL
